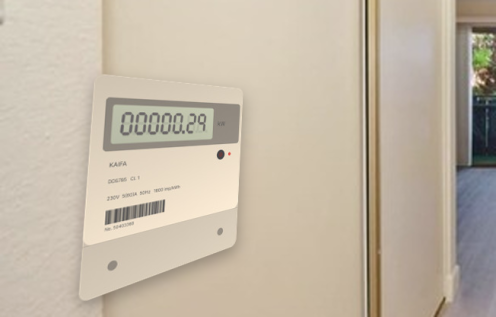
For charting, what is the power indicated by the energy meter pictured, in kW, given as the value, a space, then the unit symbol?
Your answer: 0.29 kW
